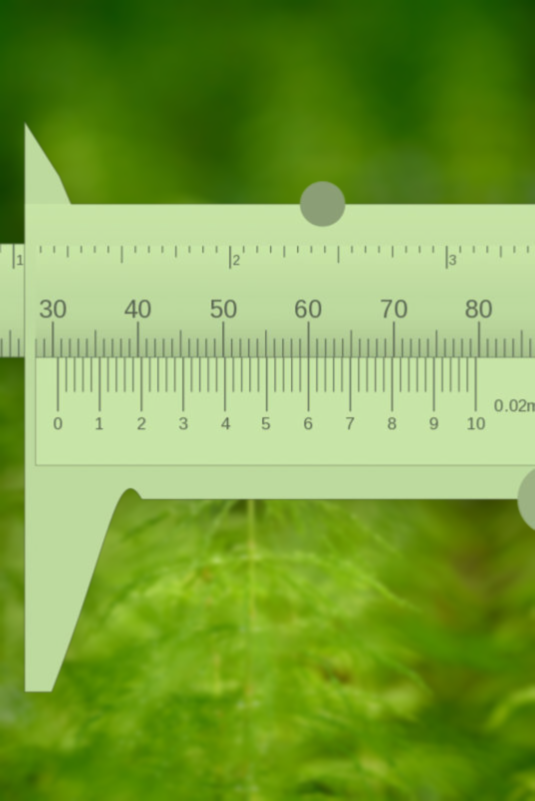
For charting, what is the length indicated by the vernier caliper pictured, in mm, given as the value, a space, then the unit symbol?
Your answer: 30.6 mm
